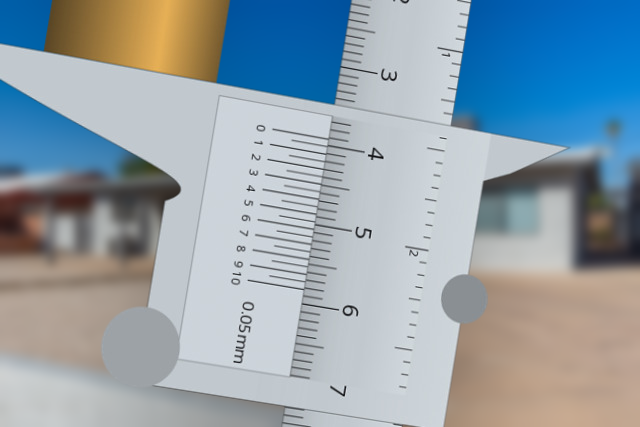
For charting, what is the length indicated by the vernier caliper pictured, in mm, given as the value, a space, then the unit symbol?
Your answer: 39.2 mm
